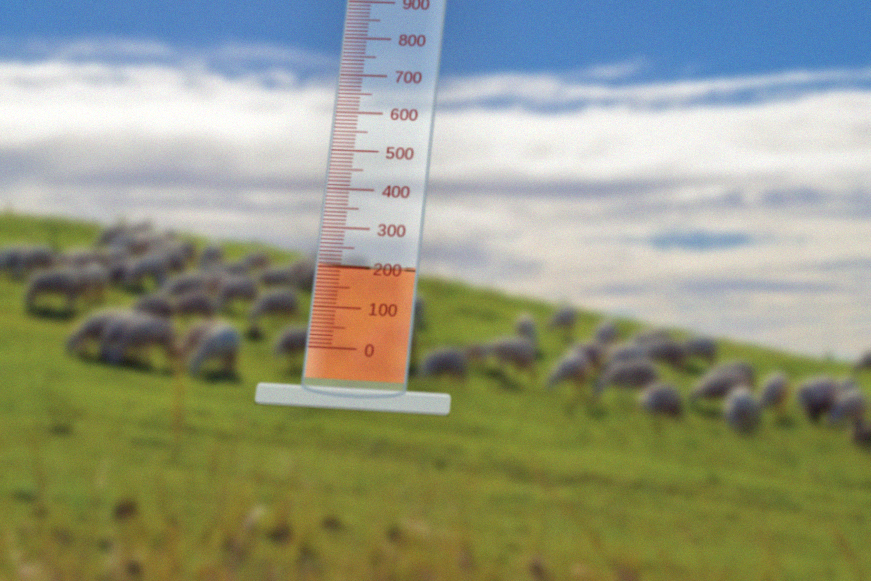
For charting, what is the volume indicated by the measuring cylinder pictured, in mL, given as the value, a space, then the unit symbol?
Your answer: 200 mL
